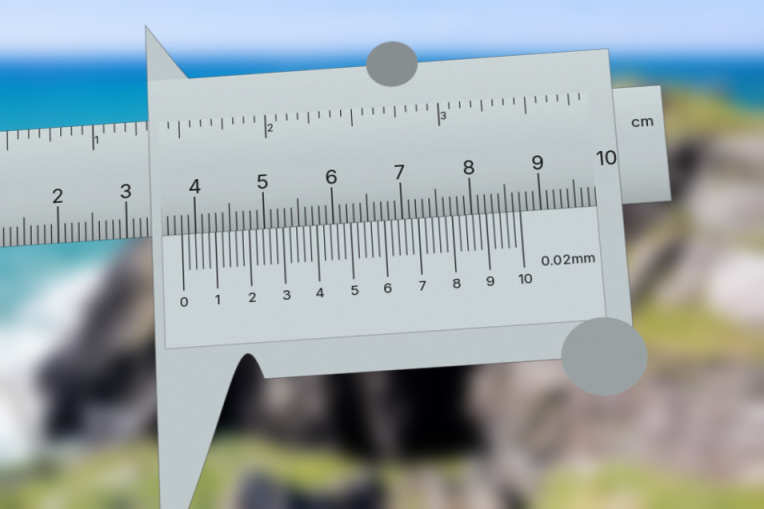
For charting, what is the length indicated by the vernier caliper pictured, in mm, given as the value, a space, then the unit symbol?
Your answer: 38.0 mm
